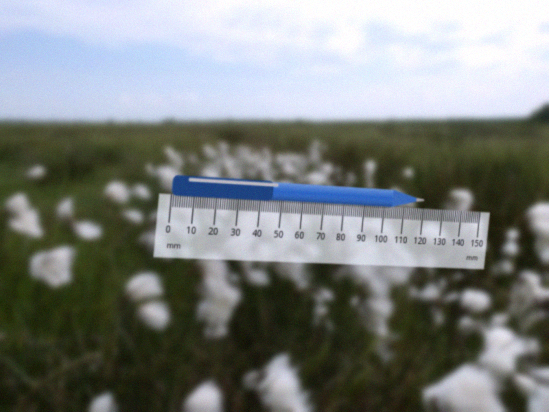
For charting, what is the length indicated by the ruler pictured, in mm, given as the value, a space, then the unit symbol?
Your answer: 120 mm
